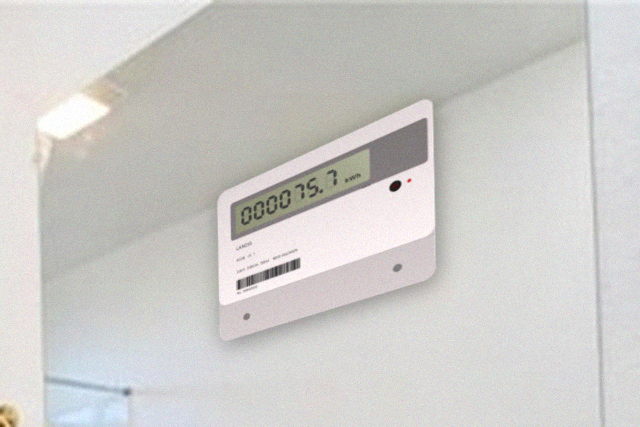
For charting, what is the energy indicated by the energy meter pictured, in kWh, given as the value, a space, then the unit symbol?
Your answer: 75.7 kWh
